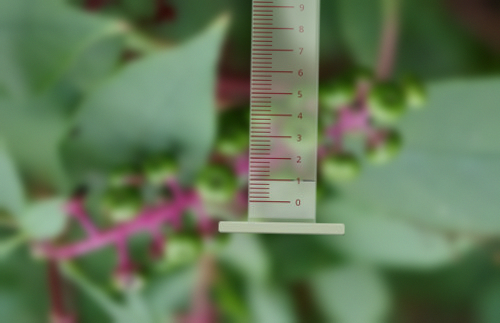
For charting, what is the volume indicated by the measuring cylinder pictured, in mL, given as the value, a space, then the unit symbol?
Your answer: 1 mL
